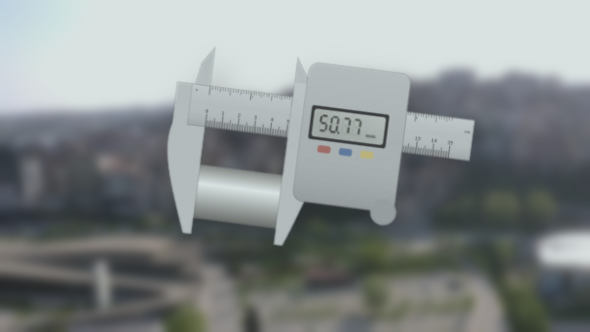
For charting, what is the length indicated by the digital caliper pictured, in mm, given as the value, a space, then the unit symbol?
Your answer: 50.77 mm
